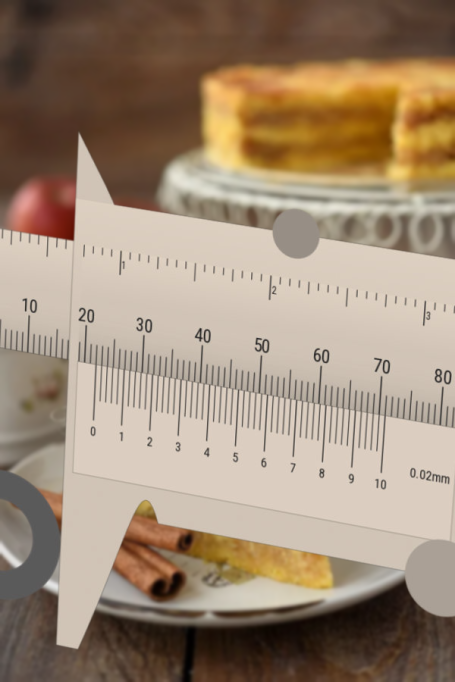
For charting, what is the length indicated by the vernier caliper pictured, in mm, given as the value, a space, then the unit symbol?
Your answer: 22.0 mm
